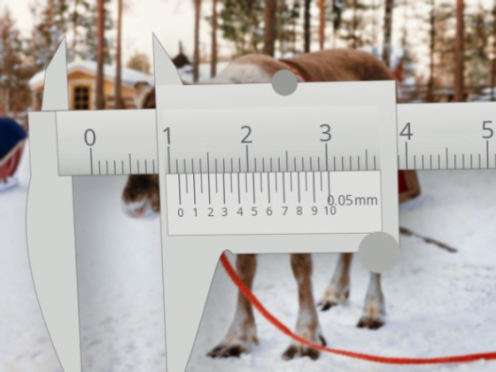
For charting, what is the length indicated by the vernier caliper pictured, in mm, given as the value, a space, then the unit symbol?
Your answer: 11.2 mm
